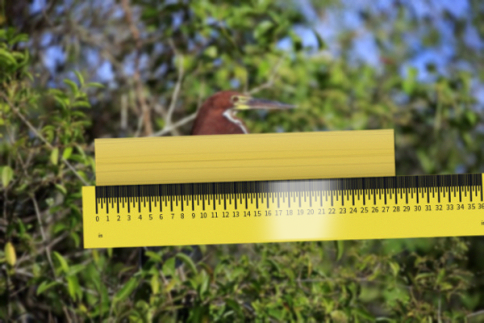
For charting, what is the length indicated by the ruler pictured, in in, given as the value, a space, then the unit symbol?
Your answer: 28 in
